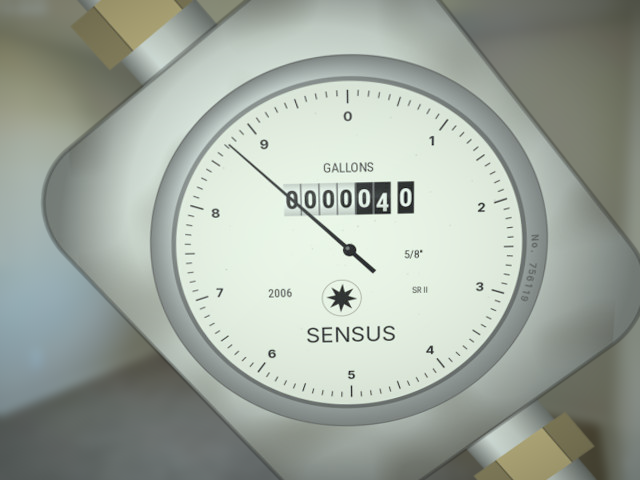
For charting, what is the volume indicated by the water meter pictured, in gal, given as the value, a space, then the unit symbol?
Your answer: 38.7 gal
